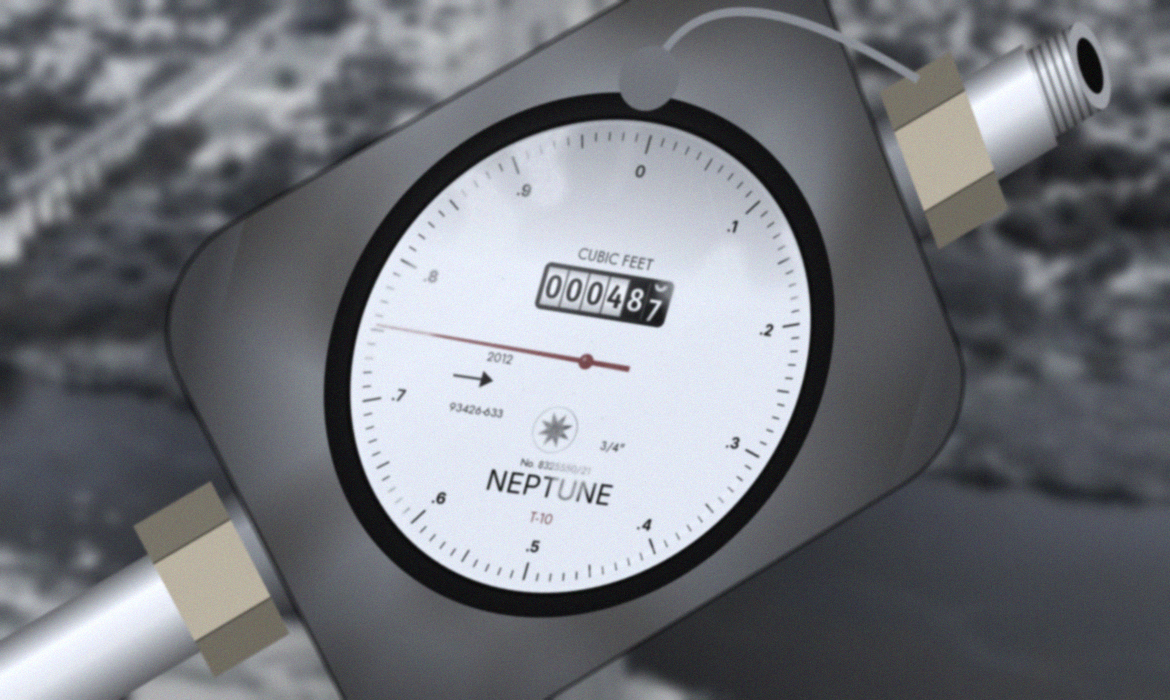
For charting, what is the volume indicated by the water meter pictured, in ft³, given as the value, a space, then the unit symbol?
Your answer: 486.75 ft³
